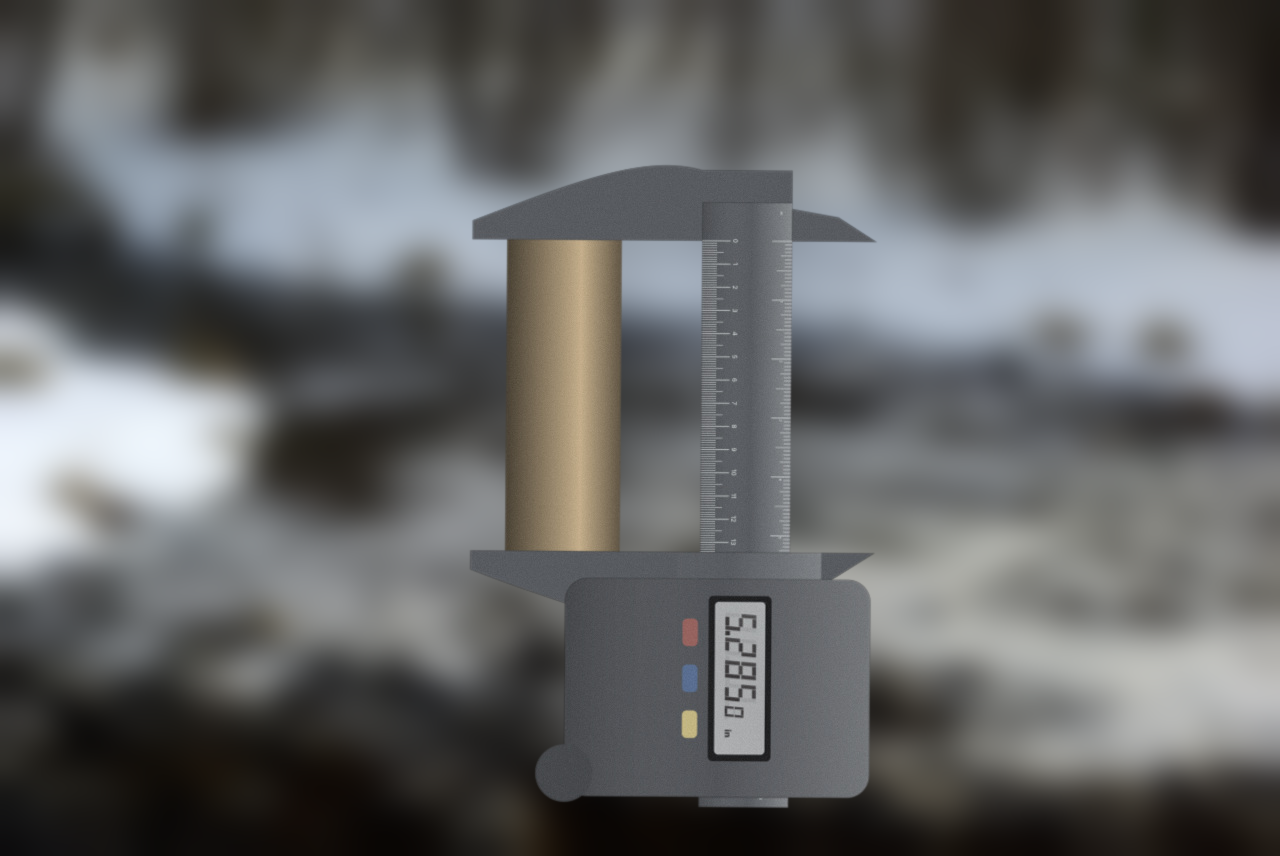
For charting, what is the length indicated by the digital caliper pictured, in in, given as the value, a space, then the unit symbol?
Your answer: 5.2850 in
